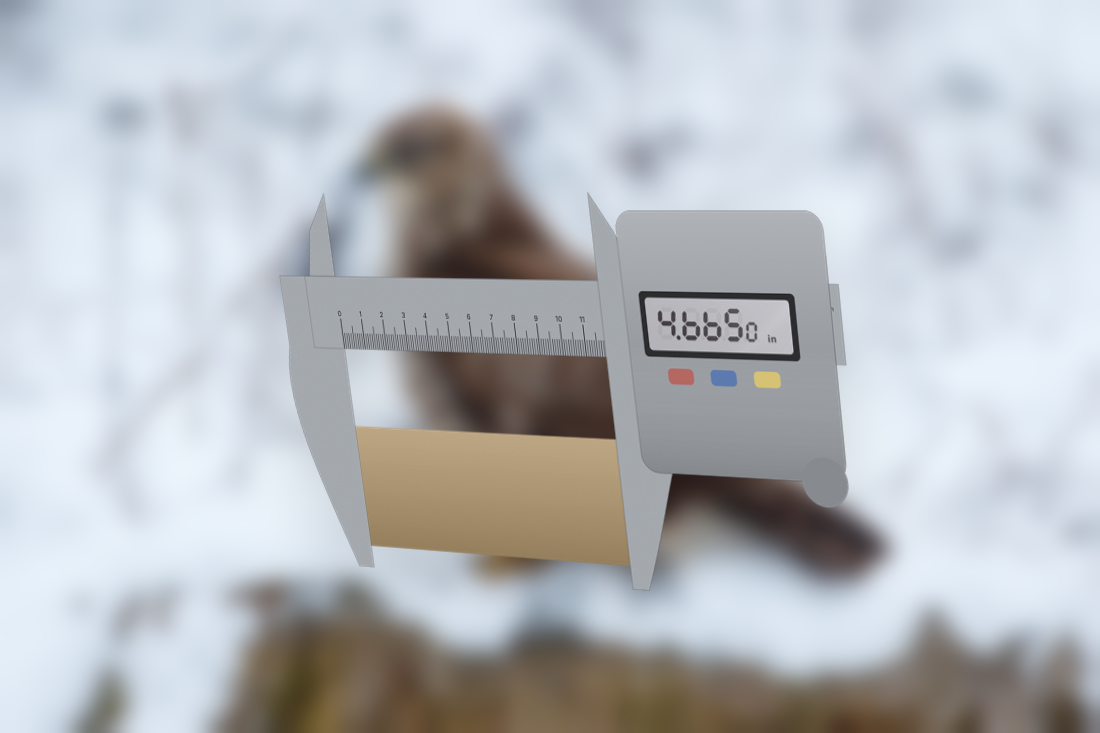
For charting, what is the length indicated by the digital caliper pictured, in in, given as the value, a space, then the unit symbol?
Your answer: 4.6650 in
